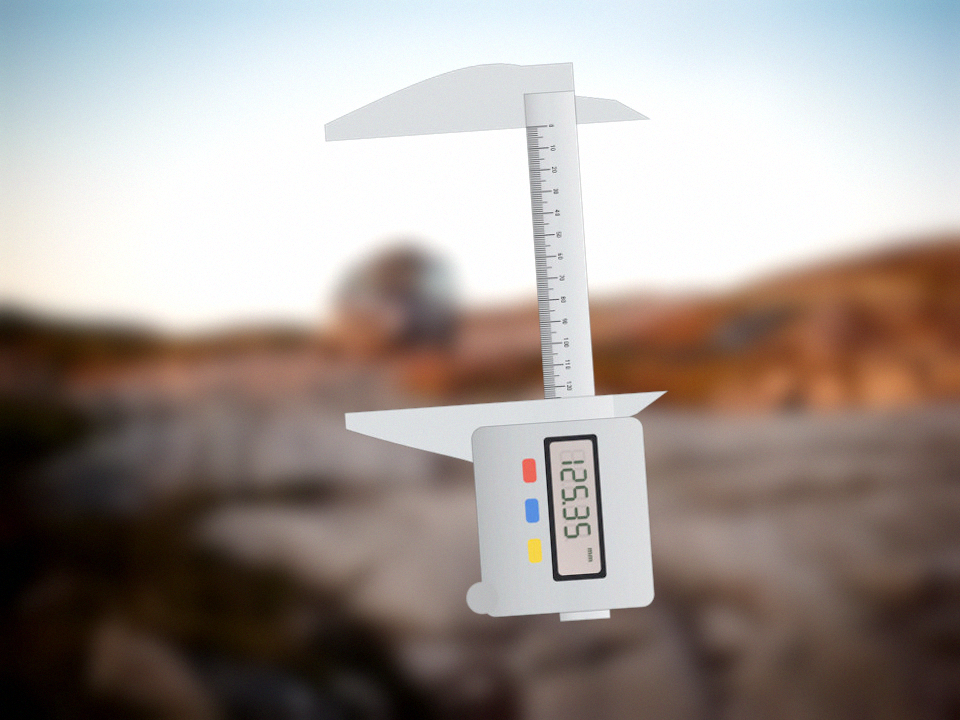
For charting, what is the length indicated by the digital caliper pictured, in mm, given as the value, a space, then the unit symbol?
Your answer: 125.35 mm
